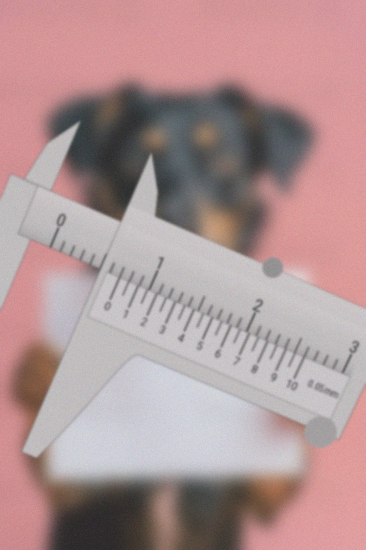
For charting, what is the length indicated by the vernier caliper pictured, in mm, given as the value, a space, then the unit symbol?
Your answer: 7.0 mm
